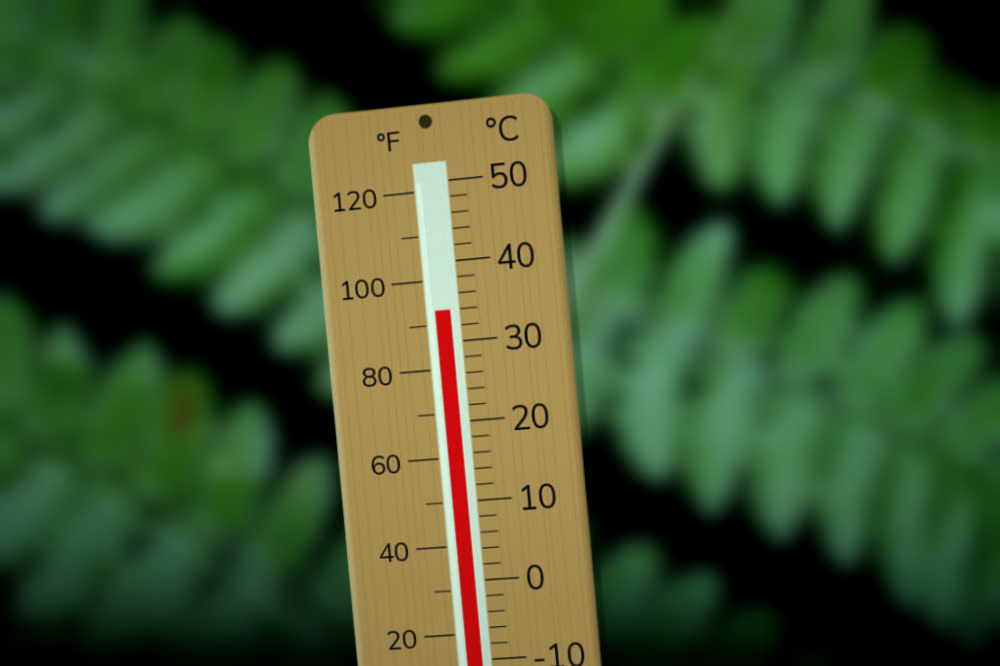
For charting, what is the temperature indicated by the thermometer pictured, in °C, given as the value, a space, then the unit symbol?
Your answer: 34 °C
